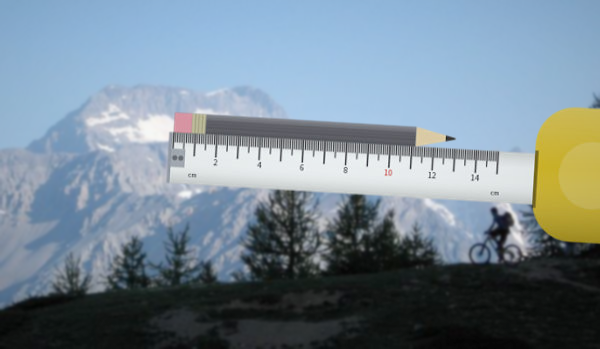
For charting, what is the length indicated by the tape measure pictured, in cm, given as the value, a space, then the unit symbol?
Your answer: 13 cm
